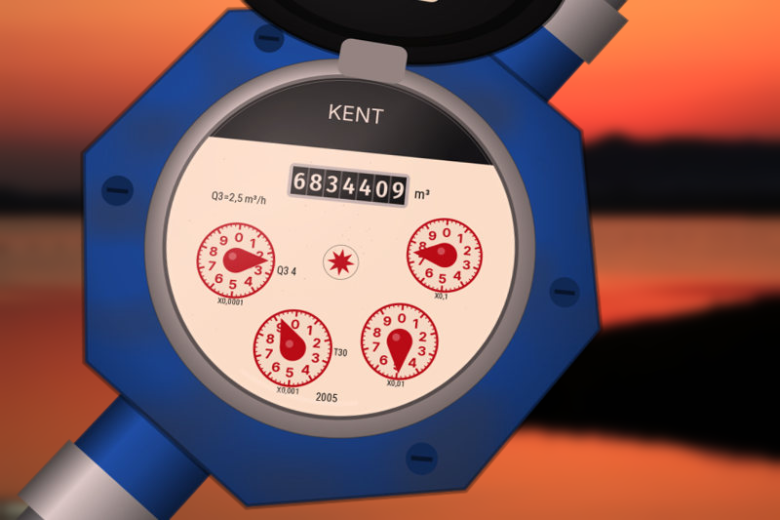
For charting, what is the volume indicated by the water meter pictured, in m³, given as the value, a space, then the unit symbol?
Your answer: 6834409.7492 m³
